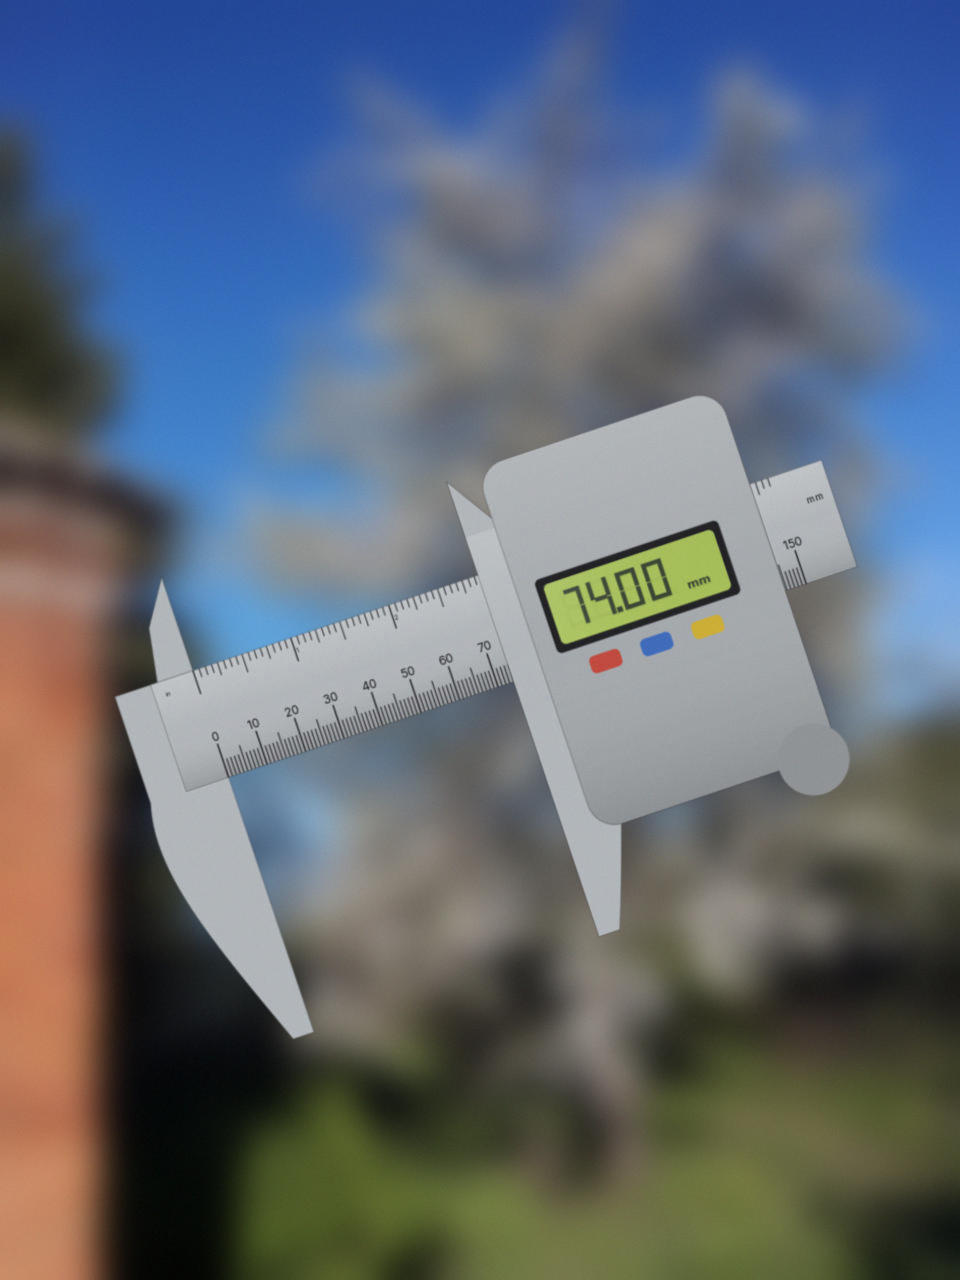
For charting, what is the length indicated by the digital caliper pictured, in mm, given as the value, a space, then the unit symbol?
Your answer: 74.00 mm
